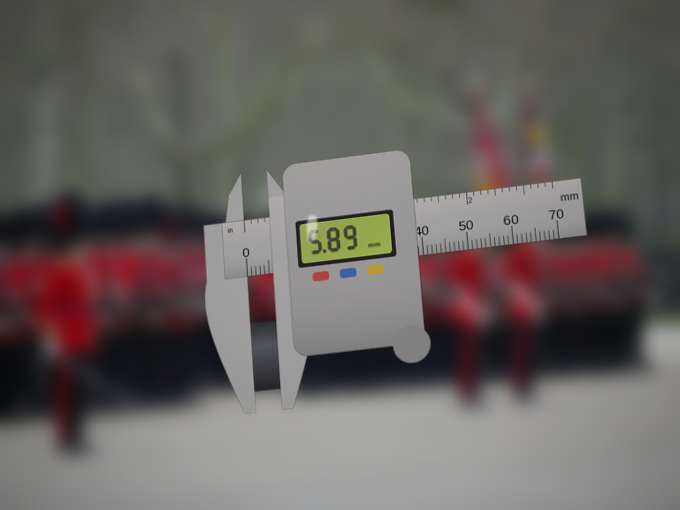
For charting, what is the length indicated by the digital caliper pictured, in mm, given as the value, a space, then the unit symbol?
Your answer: 5.89 mm
